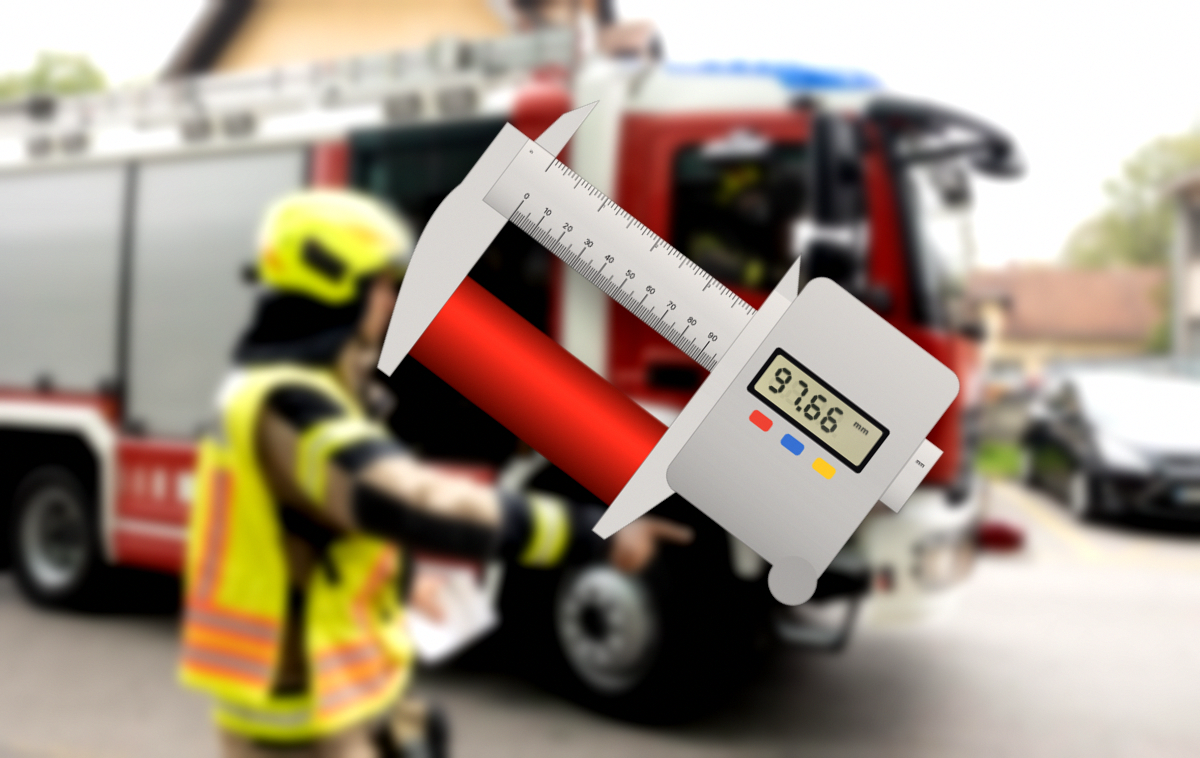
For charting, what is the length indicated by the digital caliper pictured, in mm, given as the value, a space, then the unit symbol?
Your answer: 97.66 mm
